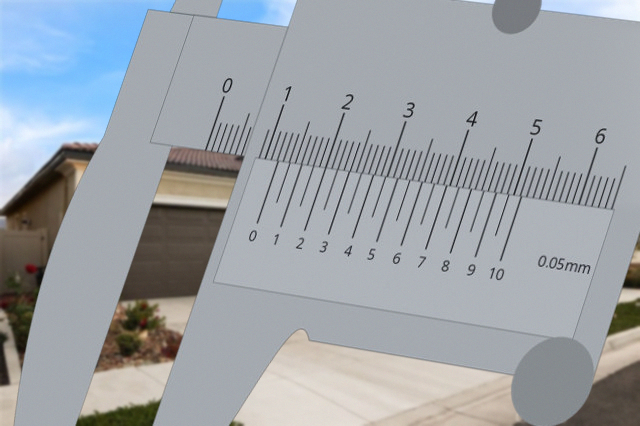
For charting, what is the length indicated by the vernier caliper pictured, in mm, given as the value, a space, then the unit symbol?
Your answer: 12.2 mm
